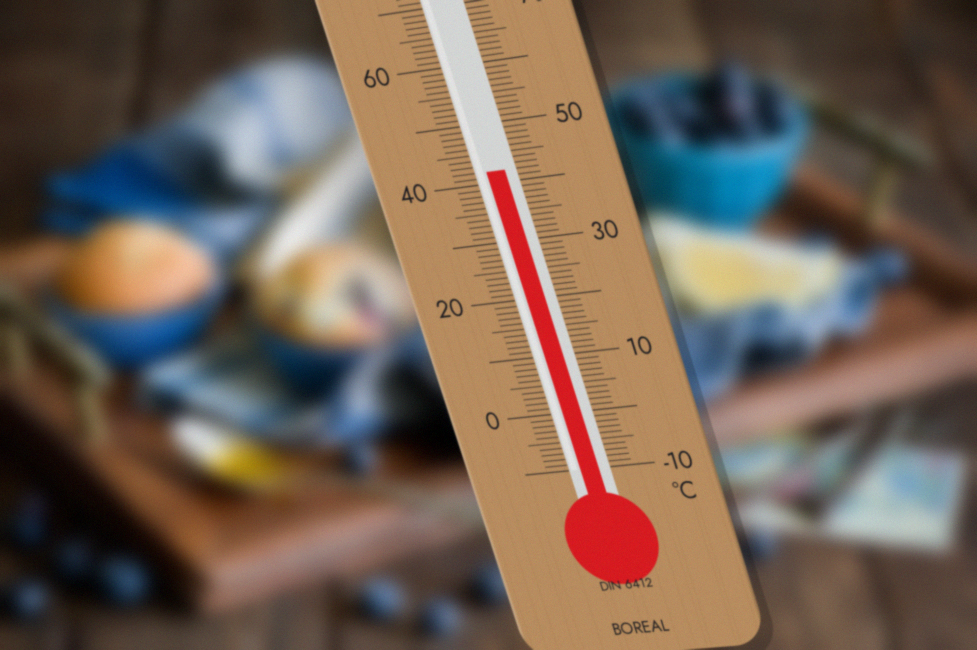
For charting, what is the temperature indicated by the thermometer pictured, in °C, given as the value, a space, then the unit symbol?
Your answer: 42 °C
